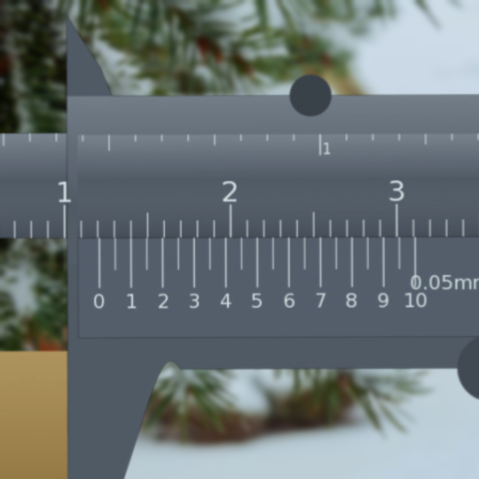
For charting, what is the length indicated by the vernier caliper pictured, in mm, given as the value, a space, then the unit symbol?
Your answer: 12.1 mm
